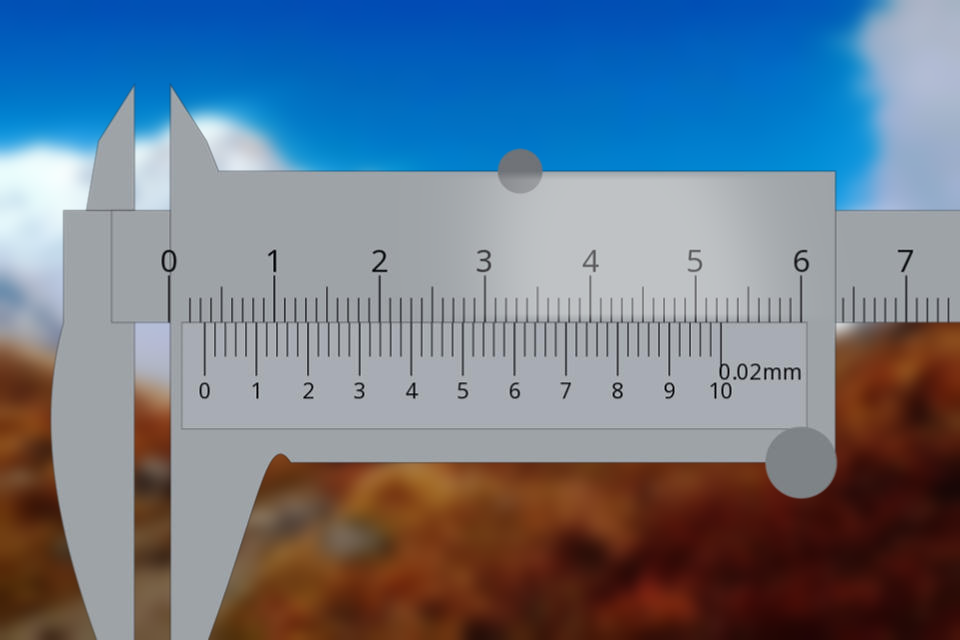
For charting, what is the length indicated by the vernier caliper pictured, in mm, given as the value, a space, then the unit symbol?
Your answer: 3.4 mm
